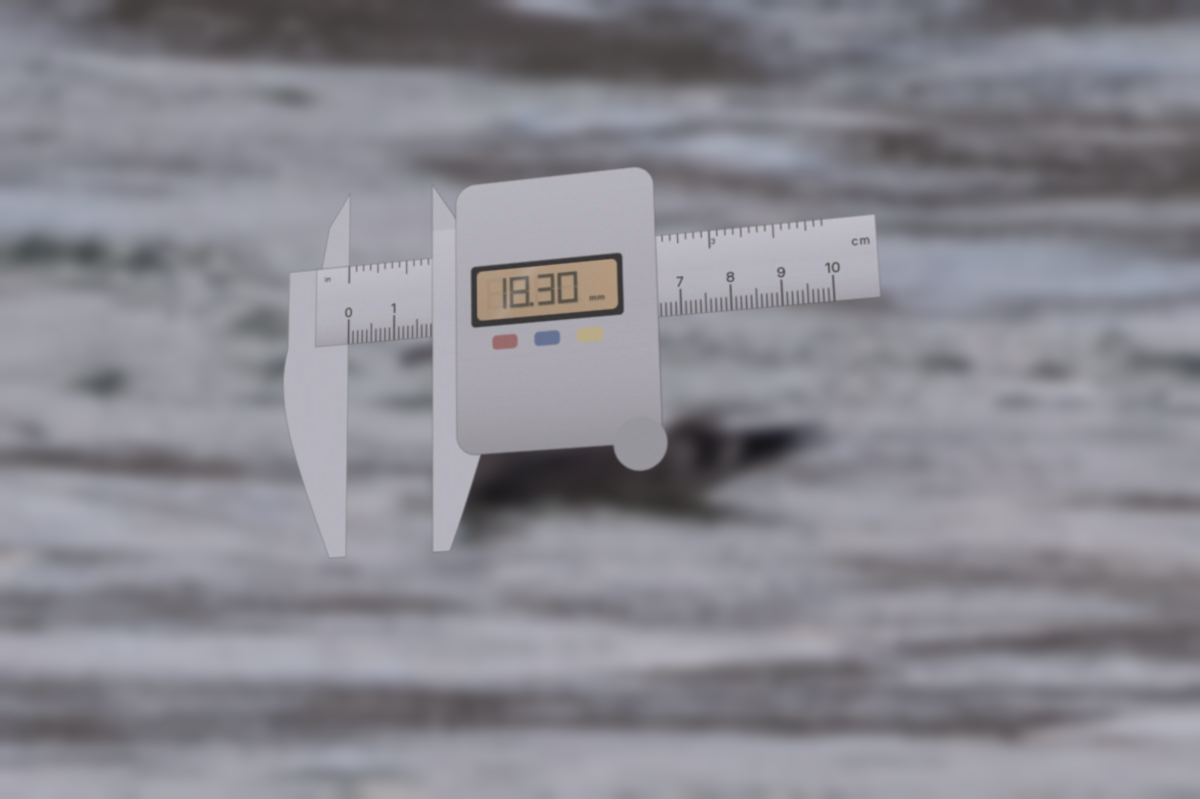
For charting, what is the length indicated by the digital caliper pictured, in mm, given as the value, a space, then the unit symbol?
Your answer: 18.30 mm
